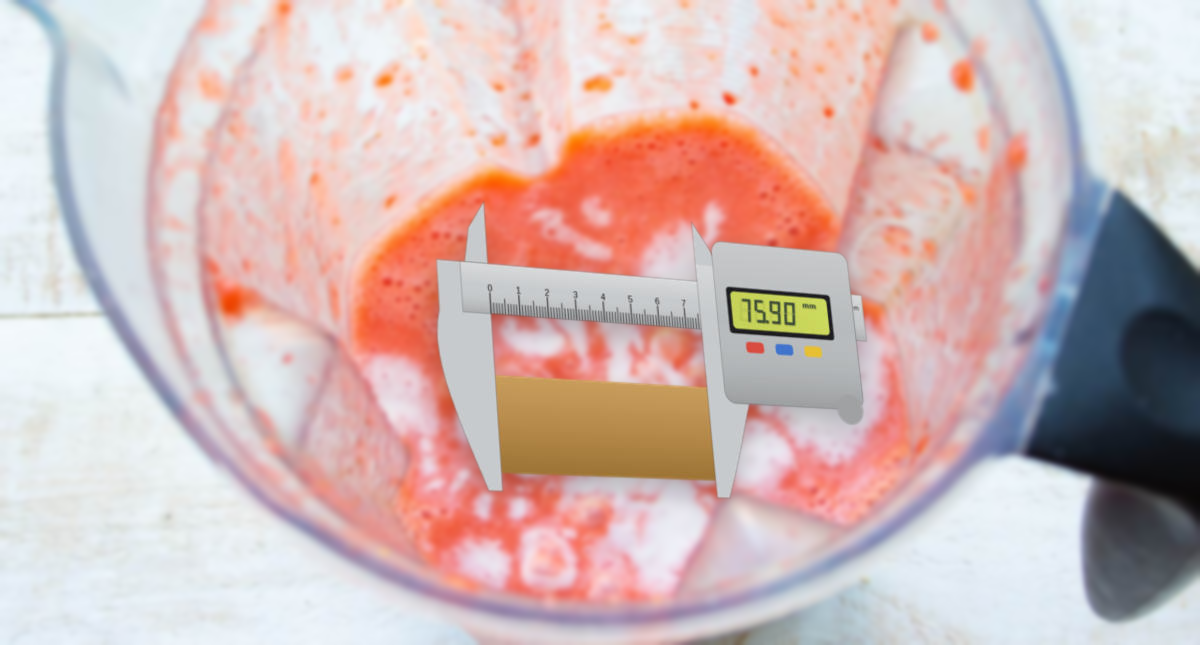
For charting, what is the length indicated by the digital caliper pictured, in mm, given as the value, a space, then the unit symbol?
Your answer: 75.90 mm
